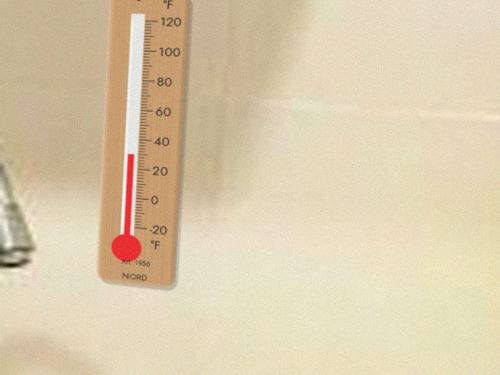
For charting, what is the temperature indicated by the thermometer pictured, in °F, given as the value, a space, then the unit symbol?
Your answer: 30 °F
